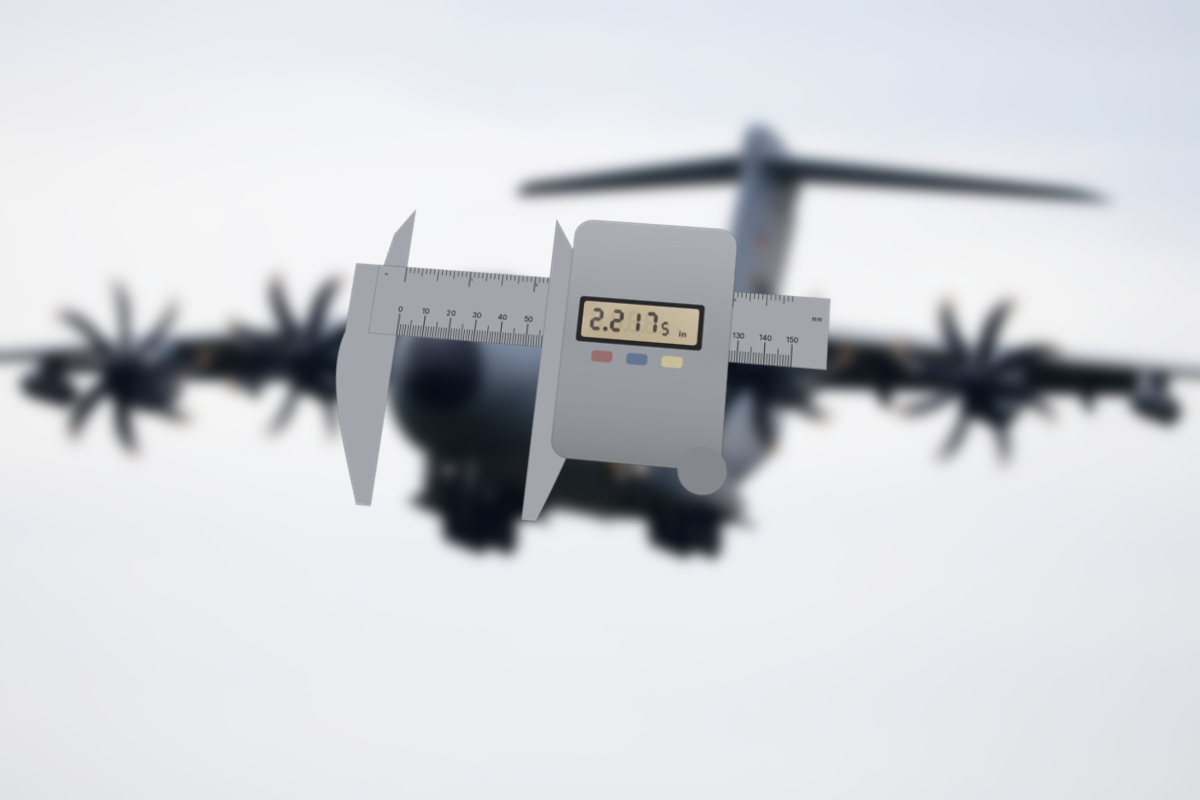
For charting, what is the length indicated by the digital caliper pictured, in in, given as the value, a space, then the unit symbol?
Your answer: 2.2175 in
